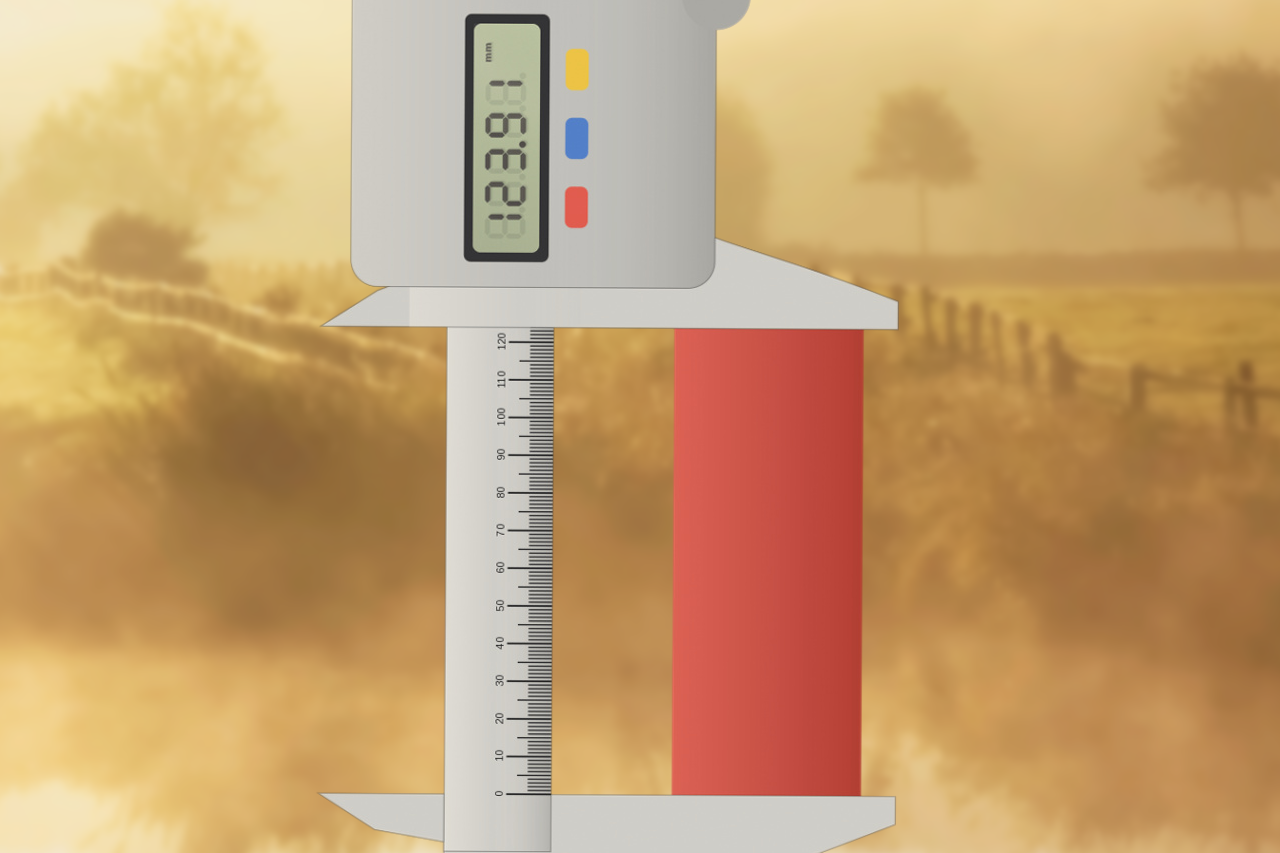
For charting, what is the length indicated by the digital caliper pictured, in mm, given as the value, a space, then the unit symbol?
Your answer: 123.91 mm
